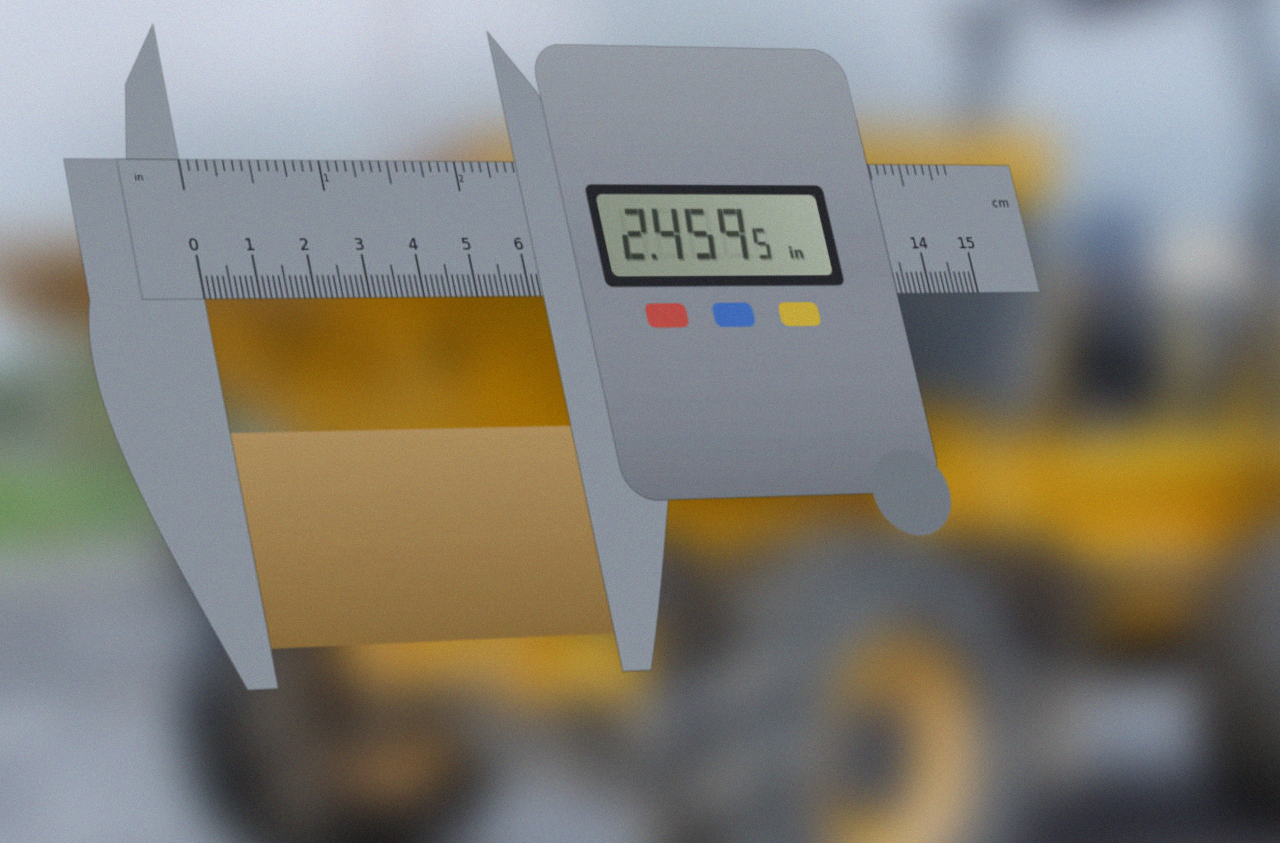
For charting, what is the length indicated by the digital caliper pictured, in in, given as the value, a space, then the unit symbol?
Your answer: 2.4595 in
